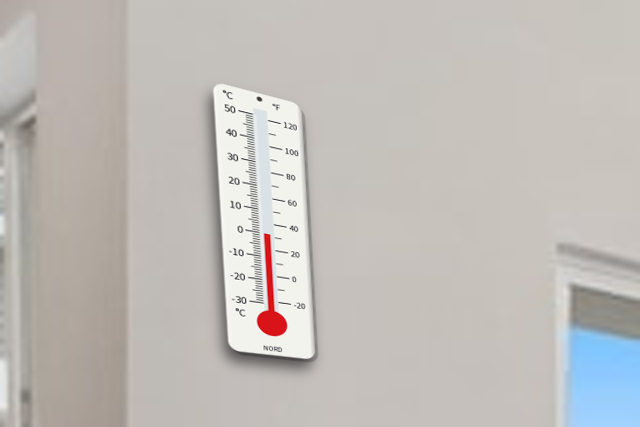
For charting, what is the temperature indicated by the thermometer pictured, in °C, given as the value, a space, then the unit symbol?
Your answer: 0 °C
